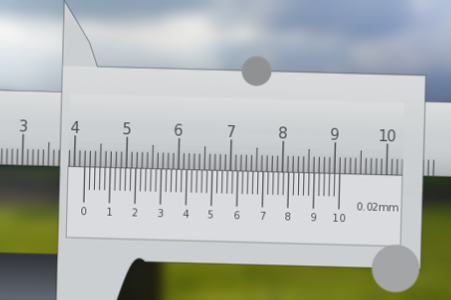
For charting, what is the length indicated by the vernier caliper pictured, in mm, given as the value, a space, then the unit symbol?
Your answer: 42.0 mm
